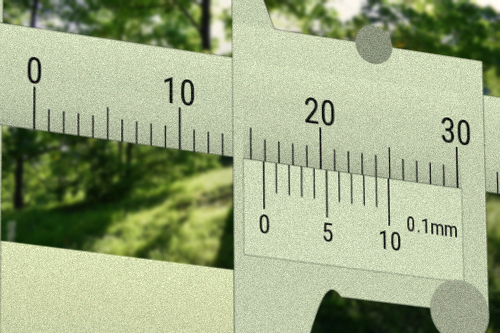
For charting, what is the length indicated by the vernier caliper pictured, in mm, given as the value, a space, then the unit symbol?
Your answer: 15.9 mm
